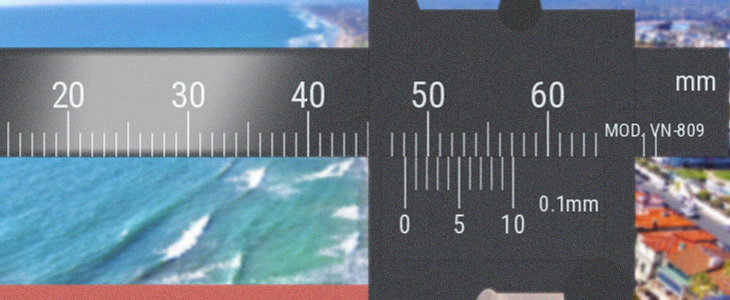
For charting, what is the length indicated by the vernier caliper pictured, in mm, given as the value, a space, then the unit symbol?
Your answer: 48.1 mm
